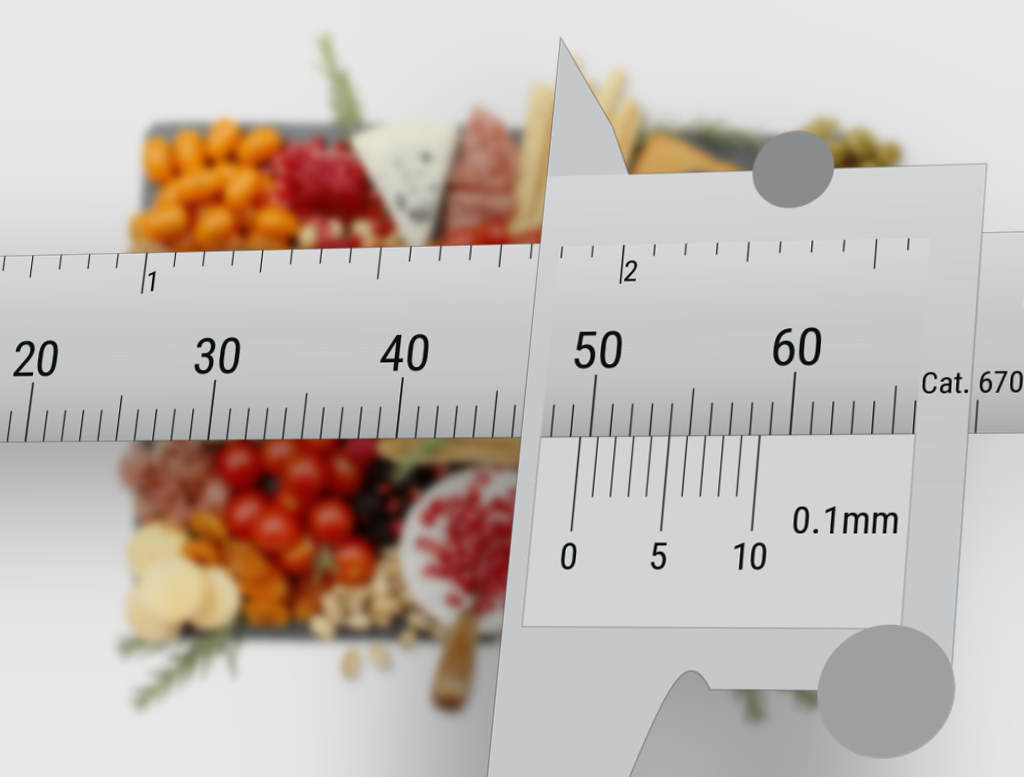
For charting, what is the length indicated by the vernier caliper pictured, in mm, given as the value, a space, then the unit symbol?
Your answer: 49.5 mm
